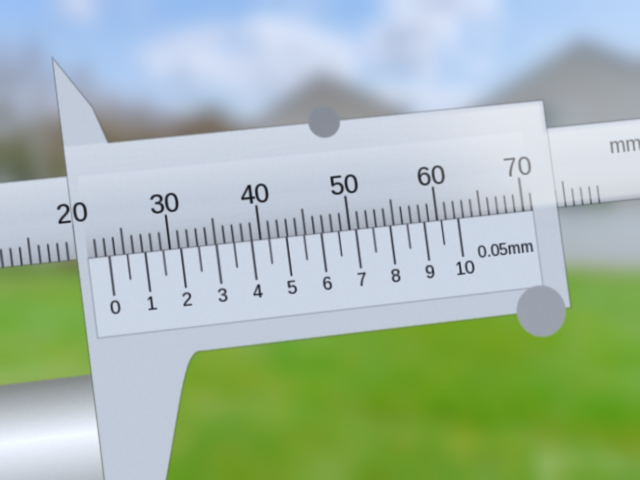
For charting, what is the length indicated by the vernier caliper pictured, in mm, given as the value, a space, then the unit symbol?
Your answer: 23.4 mm
